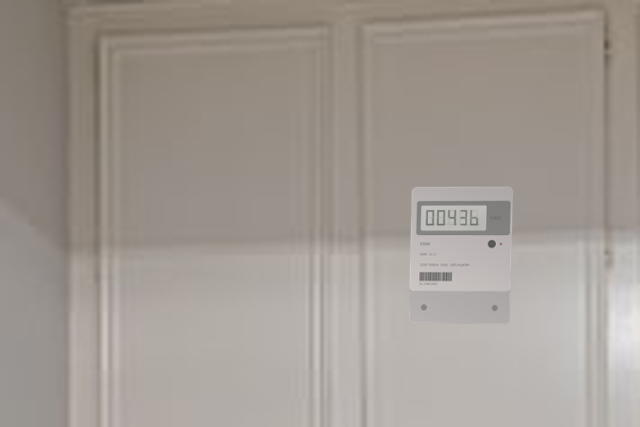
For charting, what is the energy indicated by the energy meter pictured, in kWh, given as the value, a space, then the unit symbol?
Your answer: 436 kWh
